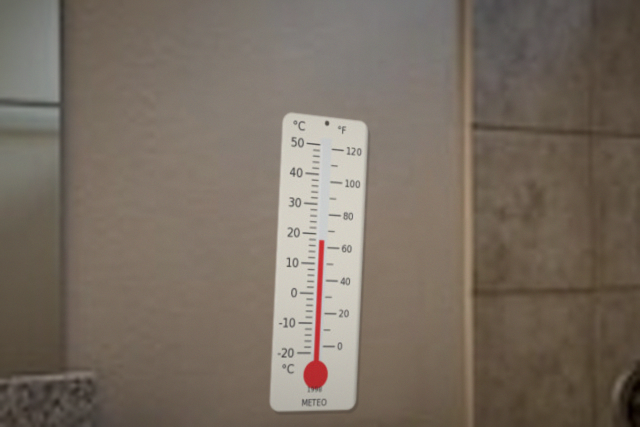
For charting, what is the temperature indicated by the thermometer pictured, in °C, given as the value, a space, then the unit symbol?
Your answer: 18 °C
